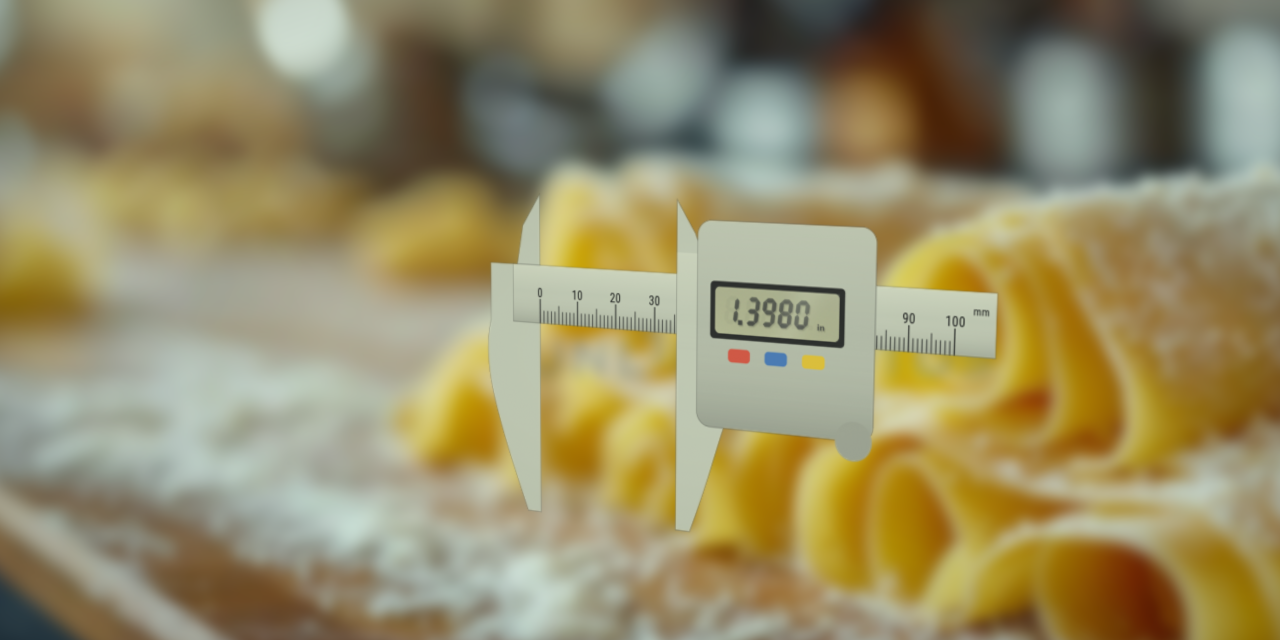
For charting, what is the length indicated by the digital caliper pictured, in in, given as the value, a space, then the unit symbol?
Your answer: 1.3980 in
